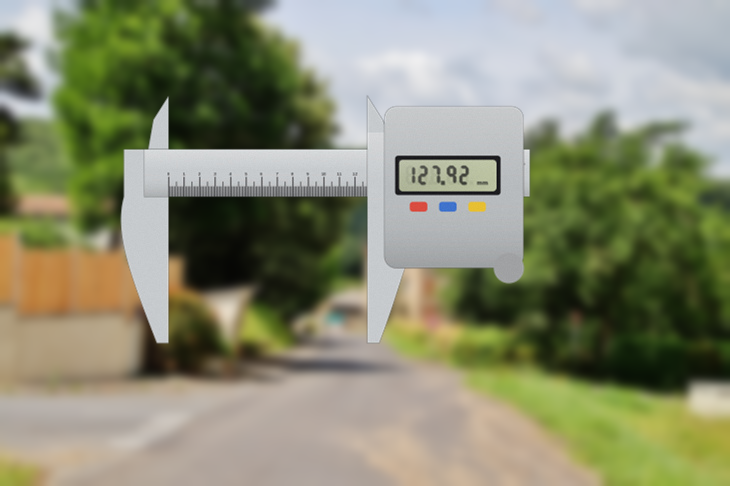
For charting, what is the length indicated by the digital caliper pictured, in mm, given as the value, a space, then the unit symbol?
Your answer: 127.92 mm
